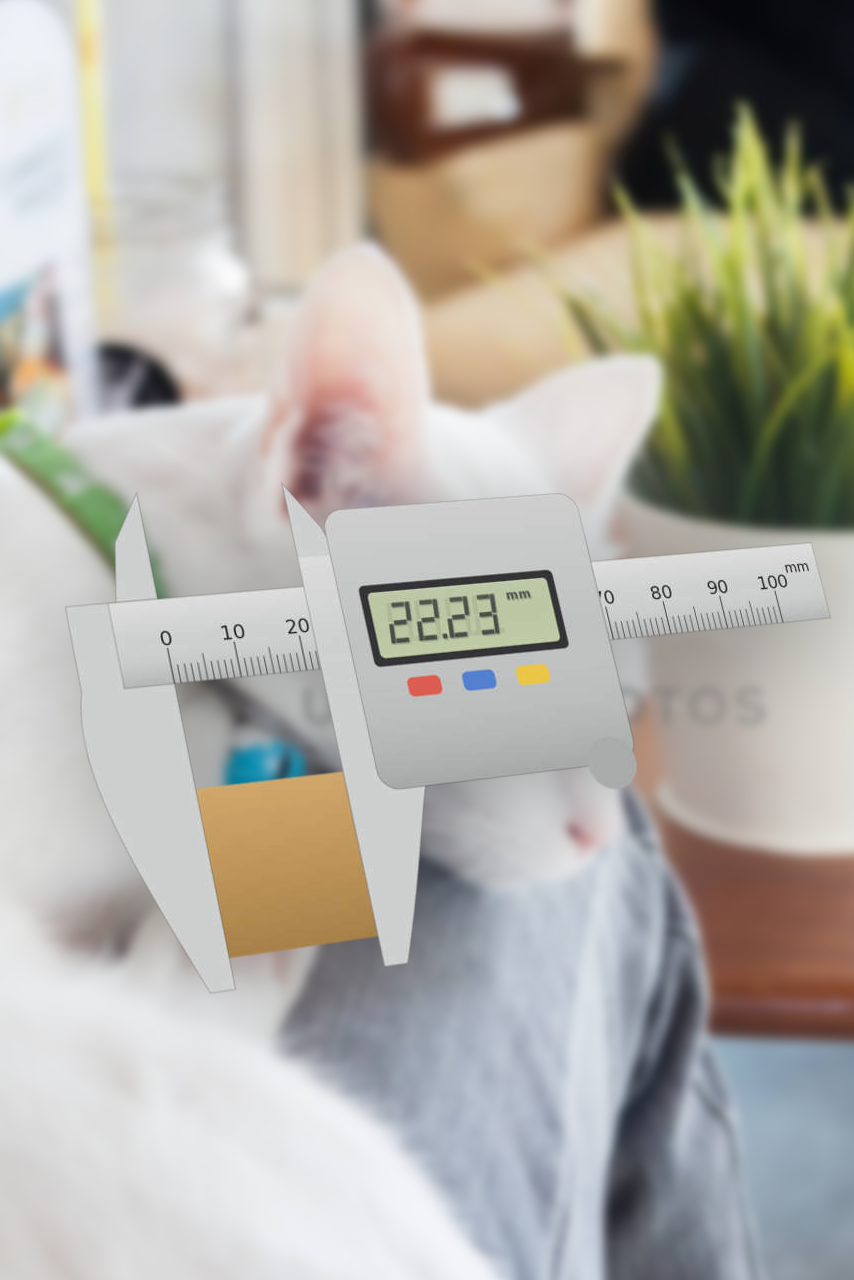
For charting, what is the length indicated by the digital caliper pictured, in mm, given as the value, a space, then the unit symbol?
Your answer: 22.23 mm
